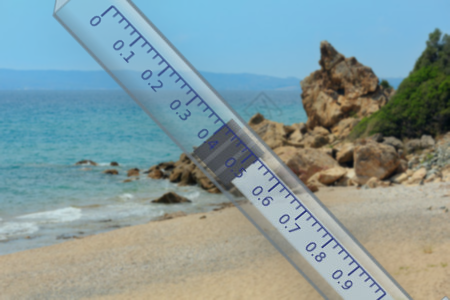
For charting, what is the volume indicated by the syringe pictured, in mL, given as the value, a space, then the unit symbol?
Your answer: 0.4 mL
